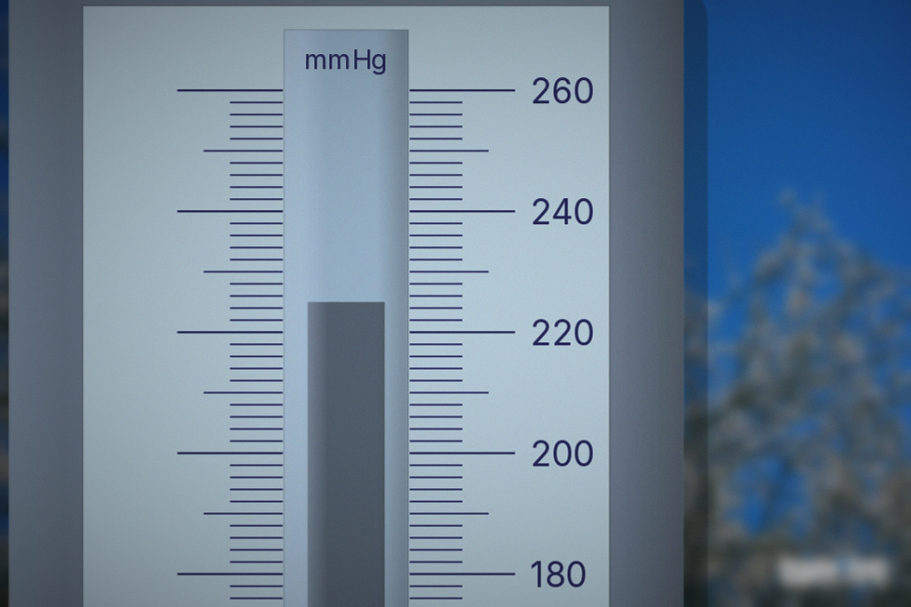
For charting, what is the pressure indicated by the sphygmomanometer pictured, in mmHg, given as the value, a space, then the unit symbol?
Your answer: 225 mmHg
